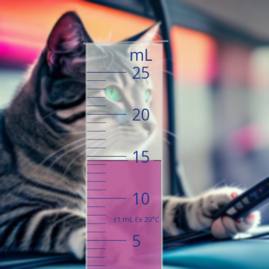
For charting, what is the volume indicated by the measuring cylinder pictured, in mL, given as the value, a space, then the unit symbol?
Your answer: 14.5 mL
